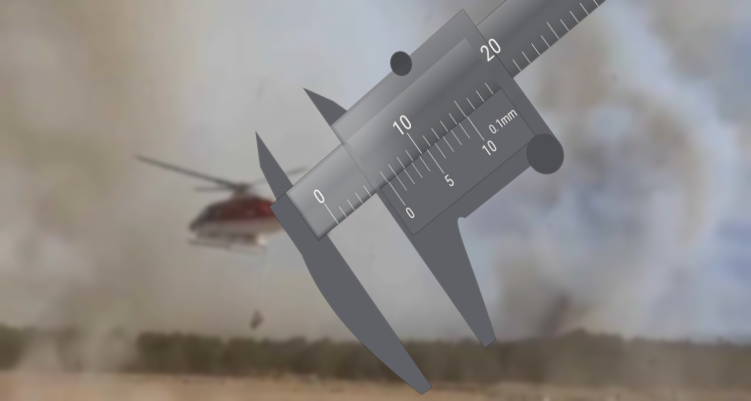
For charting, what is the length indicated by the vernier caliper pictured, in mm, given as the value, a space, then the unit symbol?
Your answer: 6.1 mm
